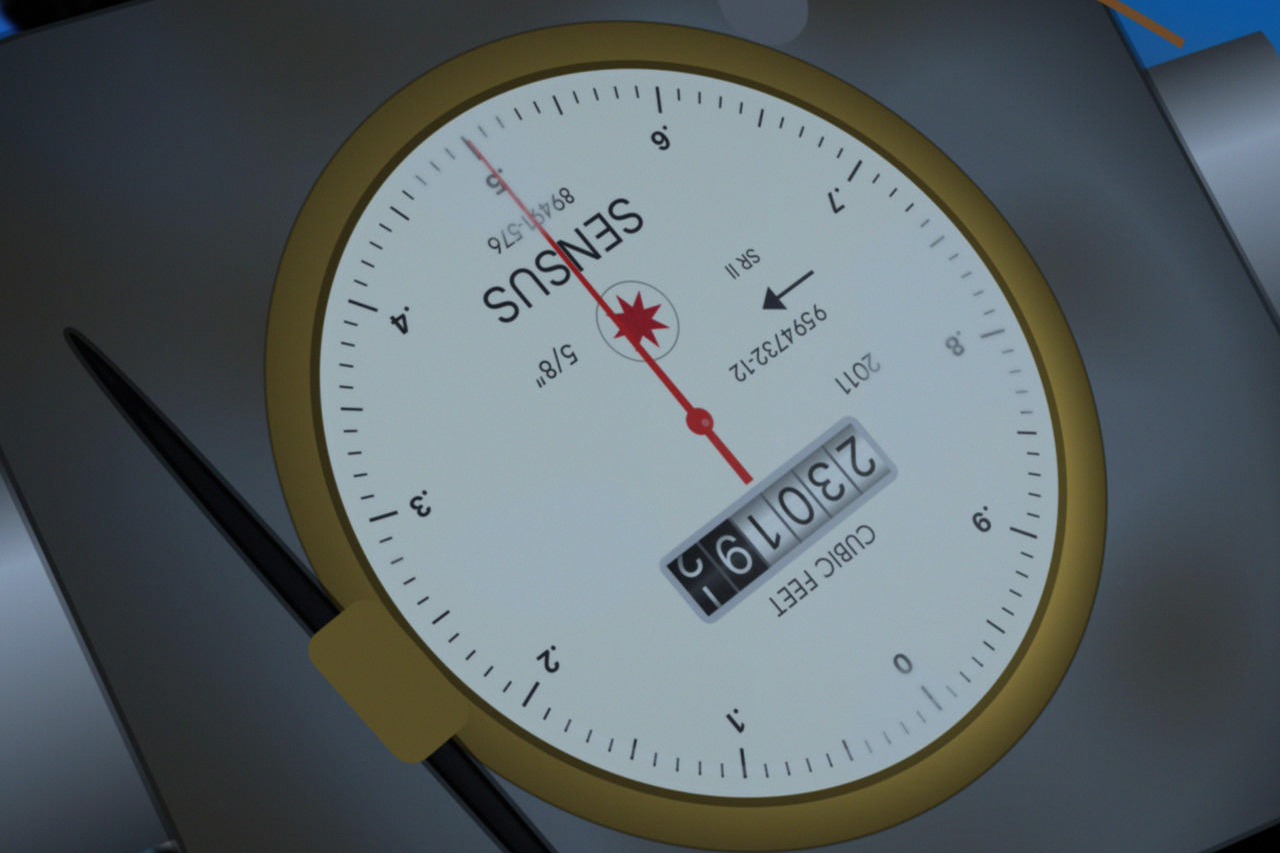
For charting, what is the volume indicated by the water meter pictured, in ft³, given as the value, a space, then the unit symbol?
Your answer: 230191.50 ft³
